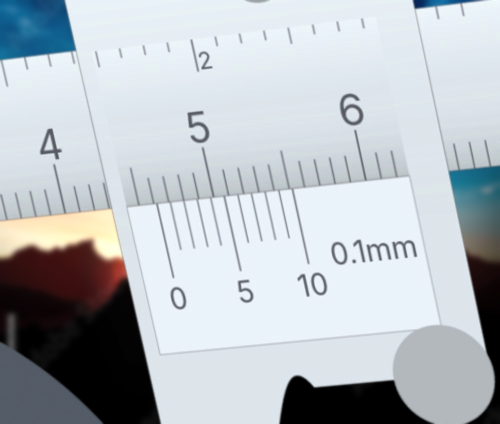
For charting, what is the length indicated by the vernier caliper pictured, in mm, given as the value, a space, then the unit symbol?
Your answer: 46.2 mm
